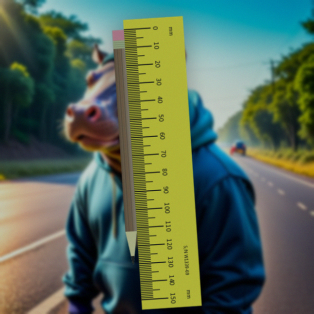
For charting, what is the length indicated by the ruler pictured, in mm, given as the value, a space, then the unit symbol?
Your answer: 130 mm
